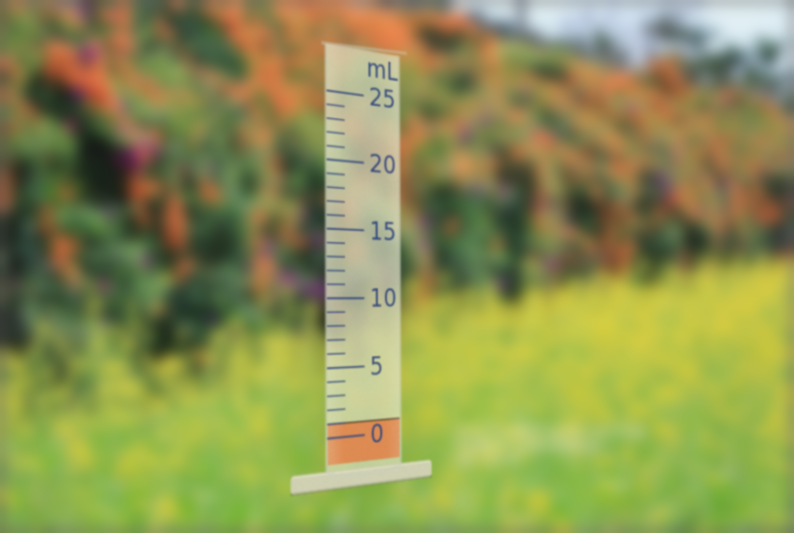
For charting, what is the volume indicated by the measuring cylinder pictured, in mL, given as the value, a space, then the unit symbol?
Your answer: 1 mL
